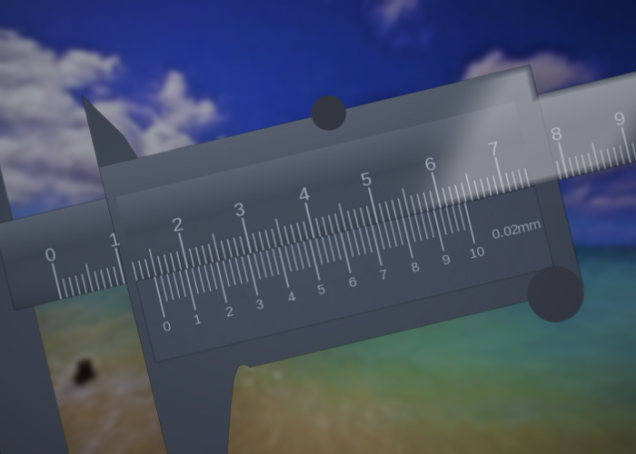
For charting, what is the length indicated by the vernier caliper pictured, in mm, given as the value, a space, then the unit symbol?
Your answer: 14.8 mm
